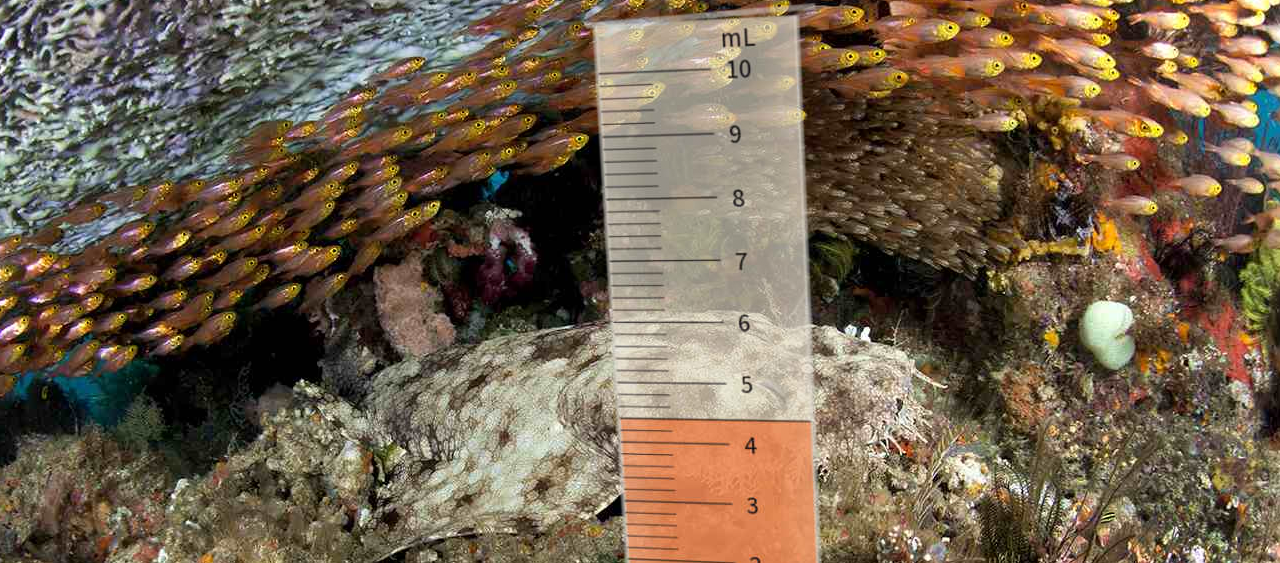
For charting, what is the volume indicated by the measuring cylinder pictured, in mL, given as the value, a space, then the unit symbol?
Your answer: 4.4 mL
